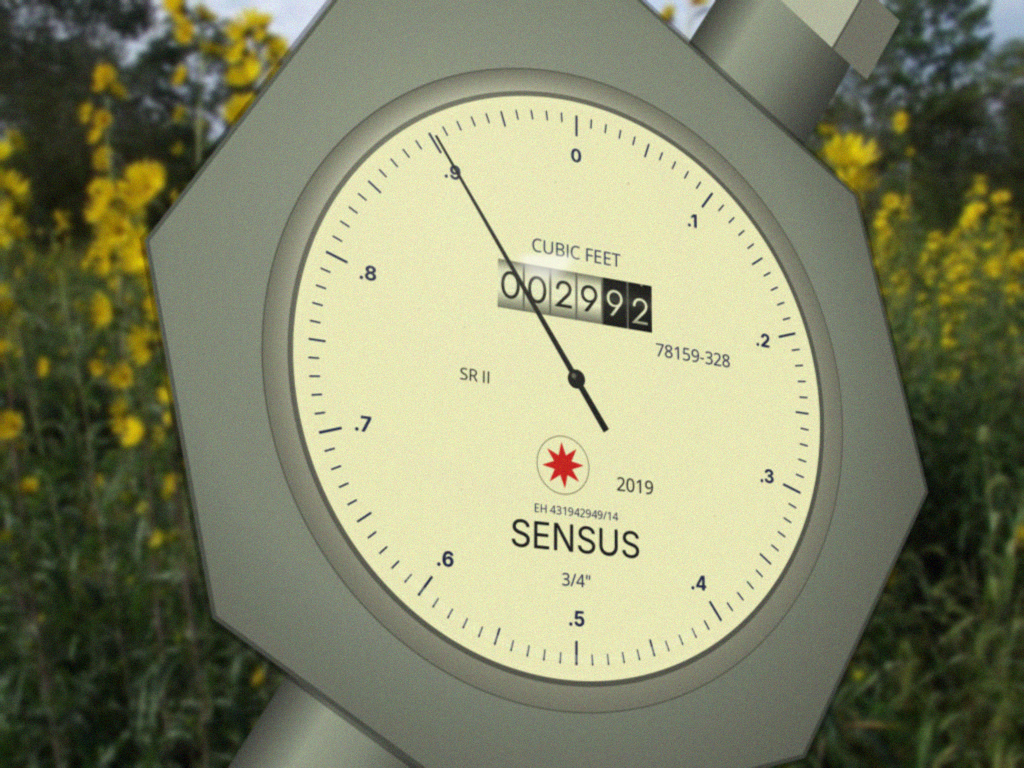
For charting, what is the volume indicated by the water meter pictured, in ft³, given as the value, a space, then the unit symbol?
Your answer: 2991.90 ft³
